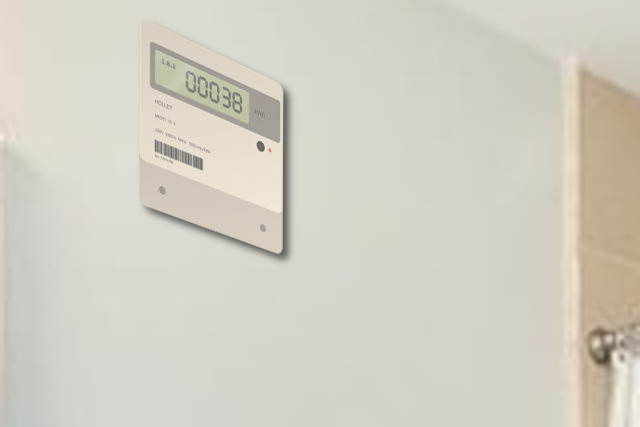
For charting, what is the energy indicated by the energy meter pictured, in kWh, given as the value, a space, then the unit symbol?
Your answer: 38 kWh
